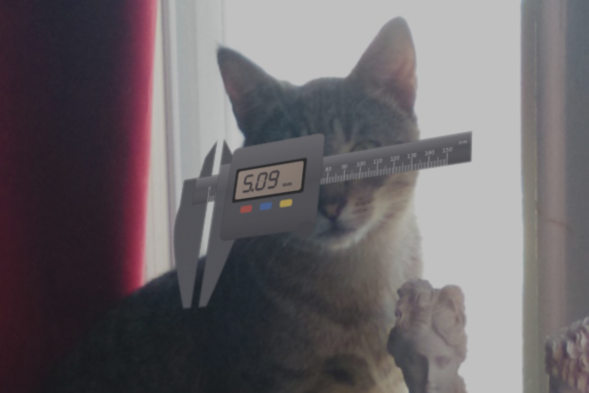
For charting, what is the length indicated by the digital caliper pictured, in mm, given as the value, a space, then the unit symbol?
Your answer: 5.09 mm
